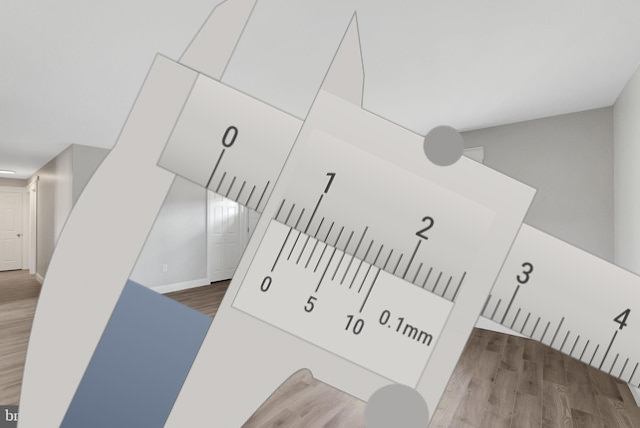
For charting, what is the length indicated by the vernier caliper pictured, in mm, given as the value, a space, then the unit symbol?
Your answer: 8.7 mm
